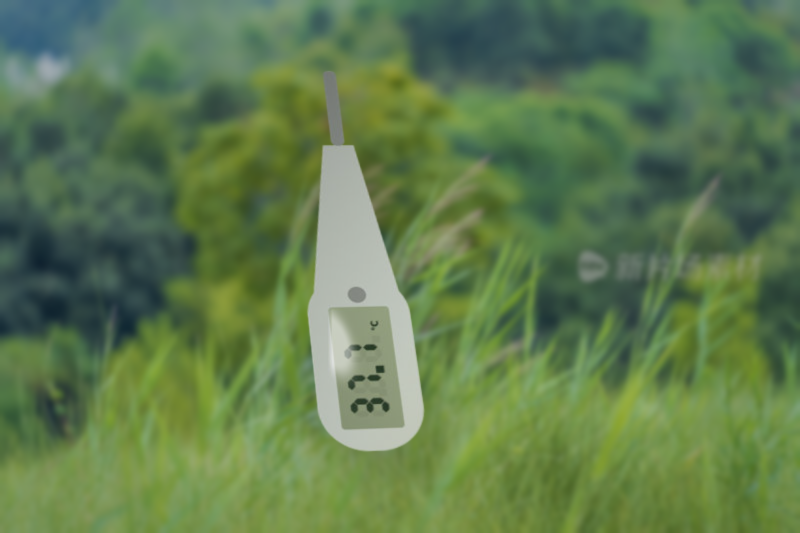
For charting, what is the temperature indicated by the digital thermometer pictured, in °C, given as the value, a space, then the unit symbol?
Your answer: 37.7 °C
